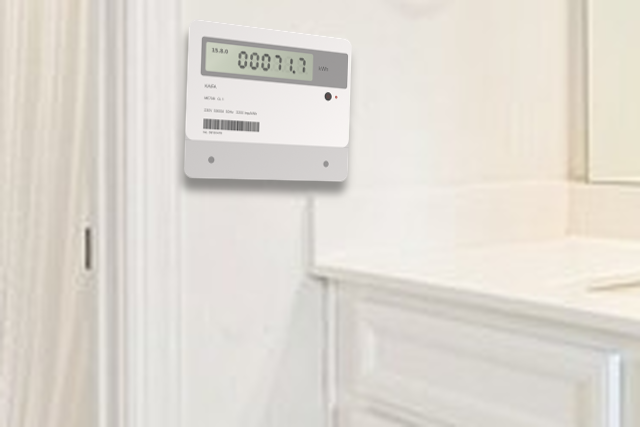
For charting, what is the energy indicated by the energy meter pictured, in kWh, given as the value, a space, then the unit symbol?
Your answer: 71.7 kWh
